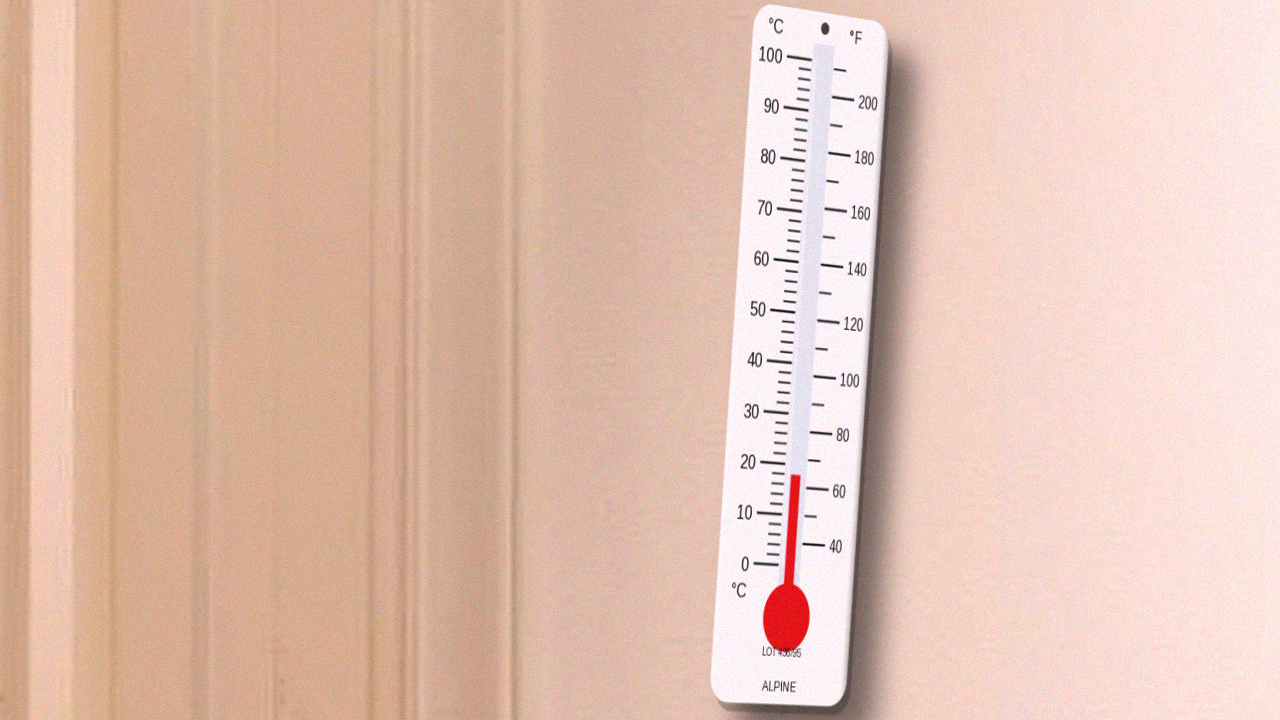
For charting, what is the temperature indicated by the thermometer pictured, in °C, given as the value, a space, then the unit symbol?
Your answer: 18 °C
